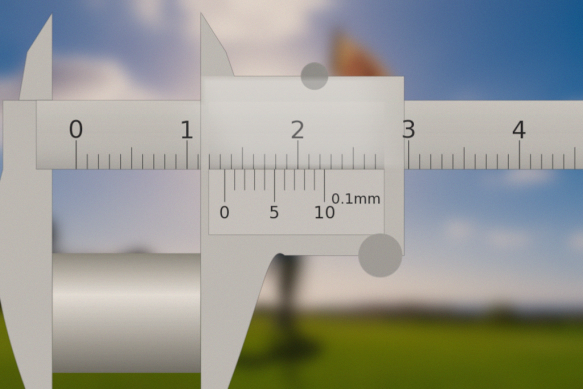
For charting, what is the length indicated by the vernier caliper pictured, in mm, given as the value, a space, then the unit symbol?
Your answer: 13.4 mm
